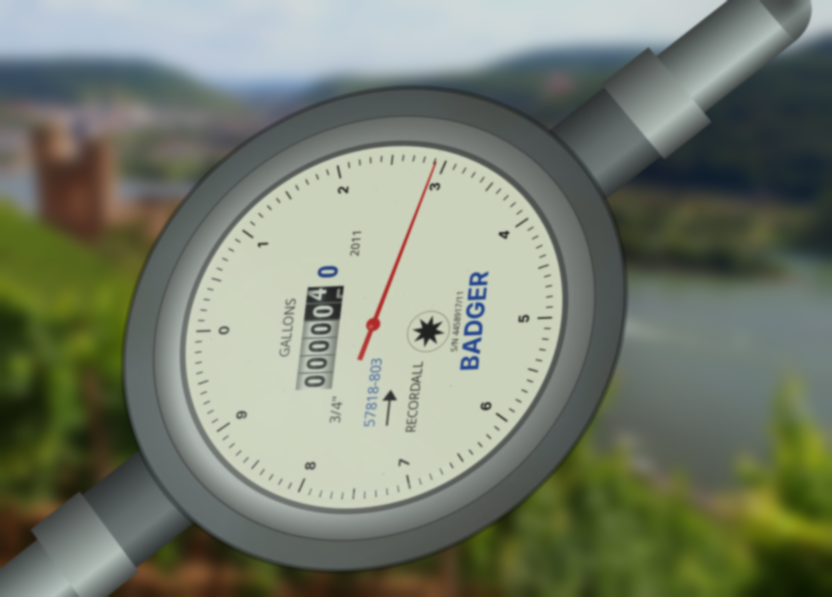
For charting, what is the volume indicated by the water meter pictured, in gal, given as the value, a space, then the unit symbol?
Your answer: 42.9 gal
